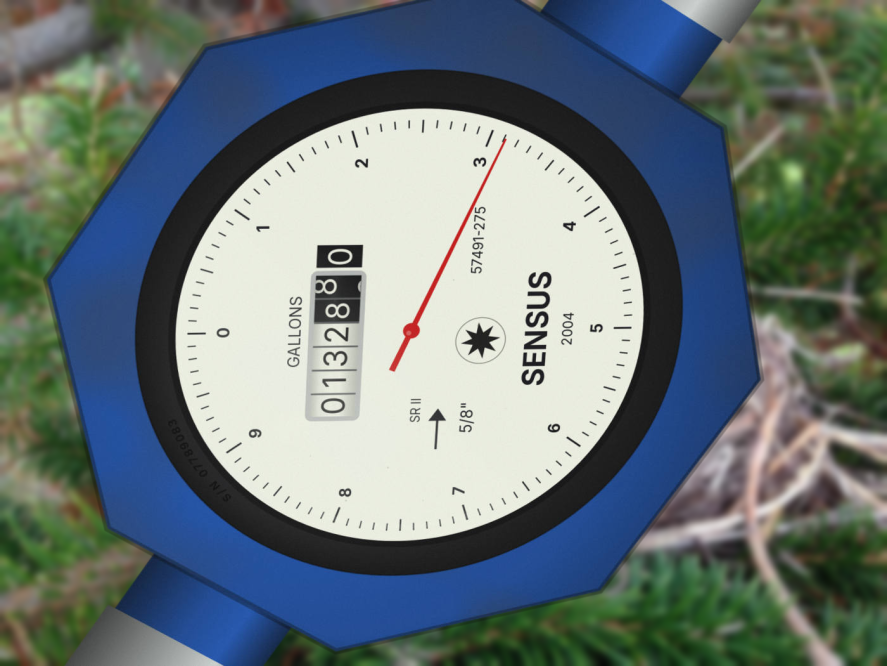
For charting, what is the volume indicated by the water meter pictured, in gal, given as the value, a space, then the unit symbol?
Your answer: 132883.1 gal
